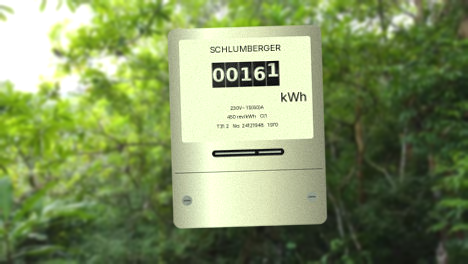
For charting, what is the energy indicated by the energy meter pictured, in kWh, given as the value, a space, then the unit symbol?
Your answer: 161 kWh
